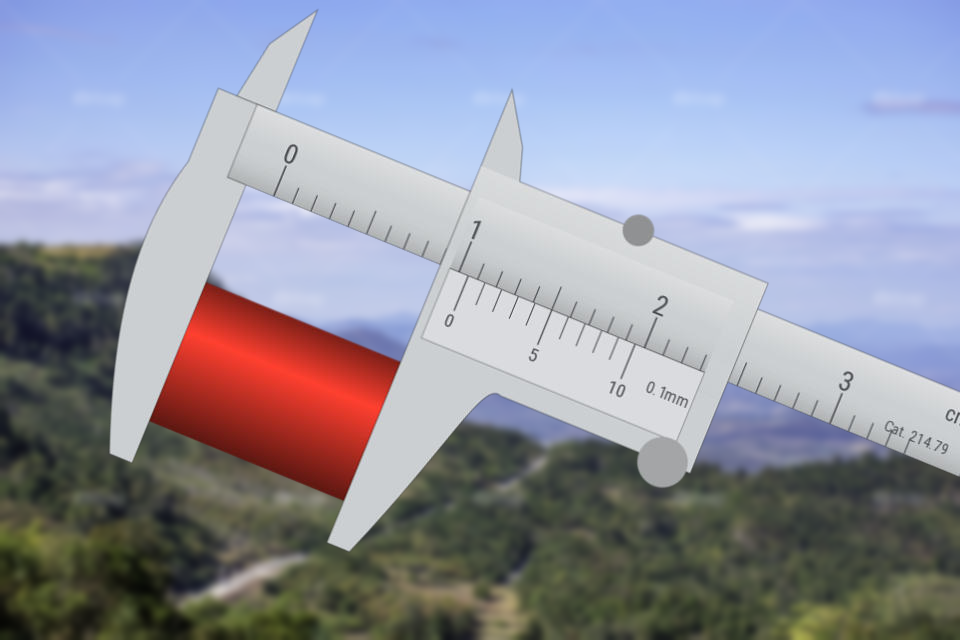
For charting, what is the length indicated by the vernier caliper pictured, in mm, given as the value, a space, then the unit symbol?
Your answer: 10.5 mm
